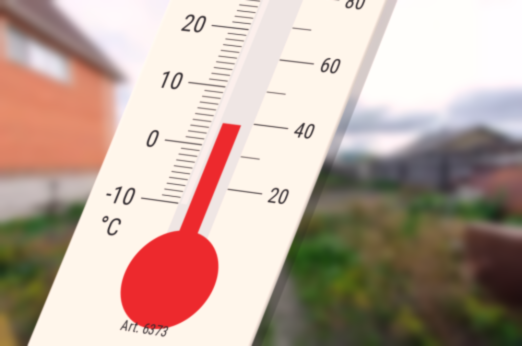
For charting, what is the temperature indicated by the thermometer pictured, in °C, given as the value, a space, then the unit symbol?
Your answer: 4 °C
